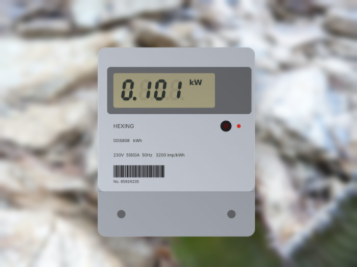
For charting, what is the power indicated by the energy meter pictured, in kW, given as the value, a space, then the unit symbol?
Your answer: 0.101 kW
